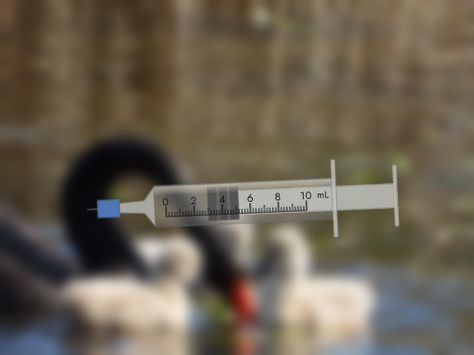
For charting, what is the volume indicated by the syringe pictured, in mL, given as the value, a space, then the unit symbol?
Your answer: 3 mL
